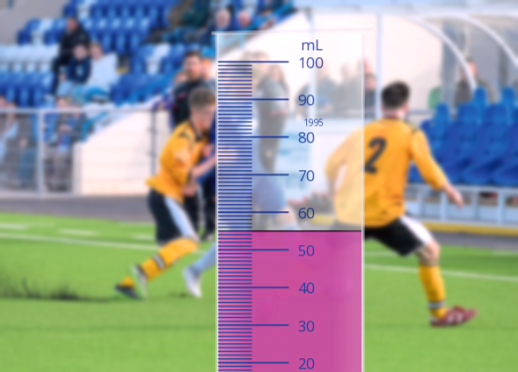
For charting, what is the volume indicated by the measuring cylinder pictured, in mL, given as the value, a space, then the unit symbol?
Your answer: 55 mL
